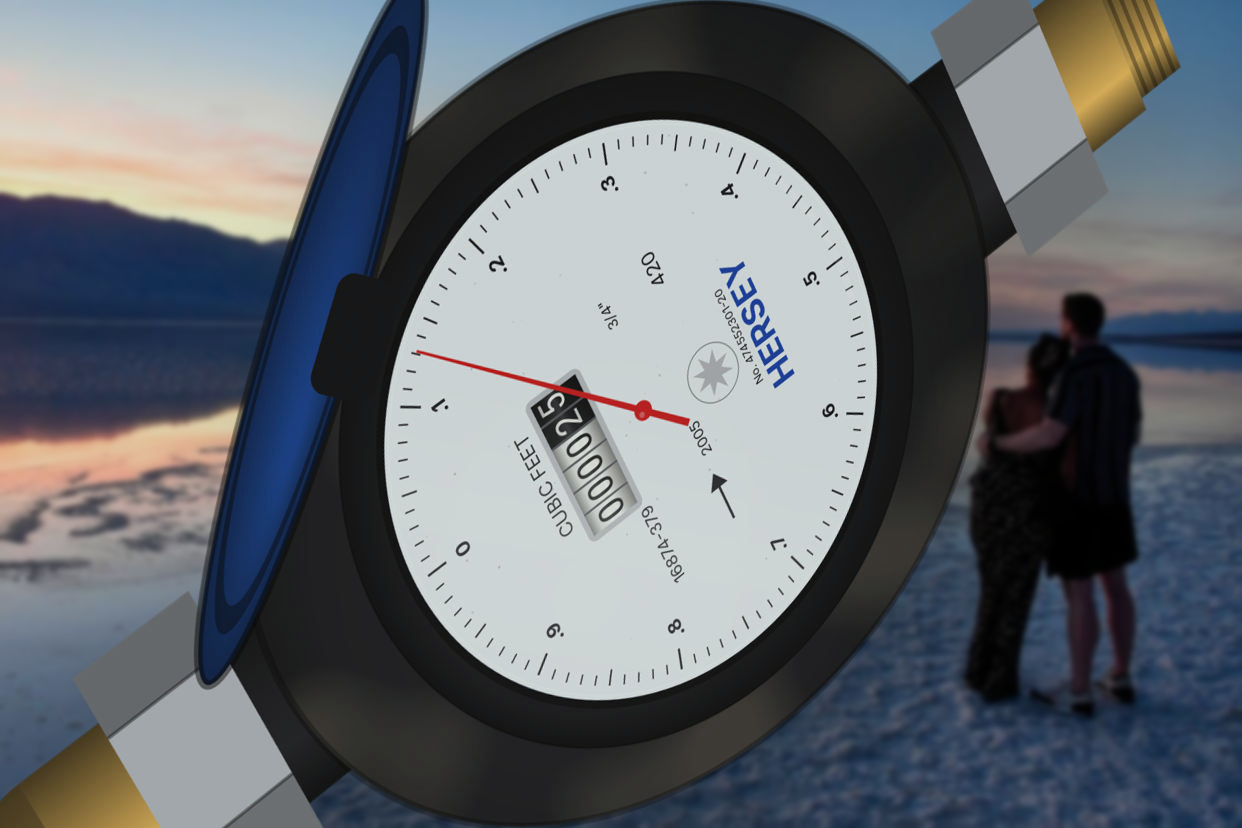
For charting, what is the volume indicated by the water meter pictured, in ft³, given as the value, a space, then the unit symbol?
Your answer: 25.13 ft³
